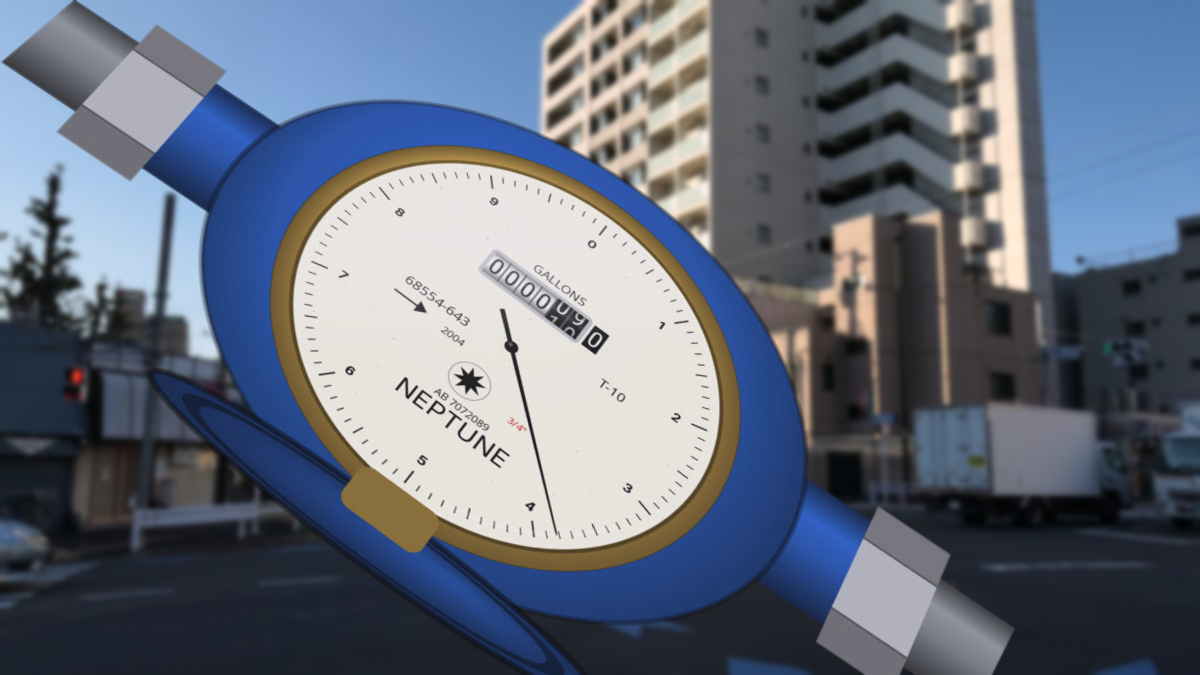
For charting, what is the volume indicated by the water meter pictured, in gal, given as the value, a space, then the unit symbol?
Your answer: 93.8 gal
